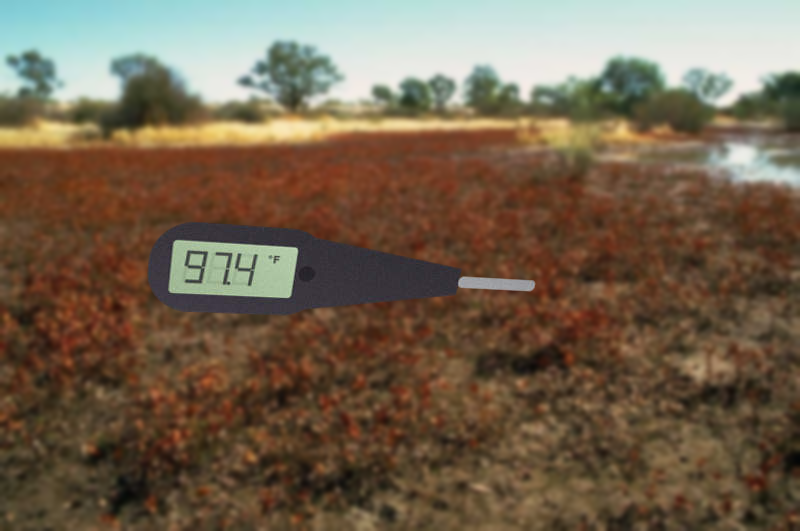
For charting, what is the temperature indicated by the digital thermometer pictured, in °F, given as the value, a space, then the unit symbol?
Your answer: 97.4 °F
